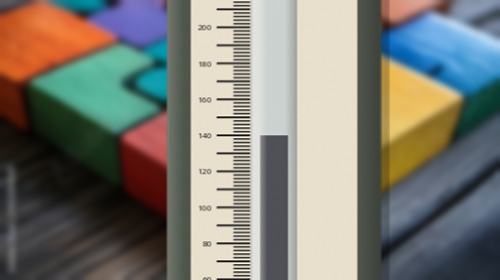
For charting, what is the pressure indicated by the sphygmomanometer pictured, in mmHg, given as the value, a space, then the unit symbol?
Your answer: 140 mmHg
